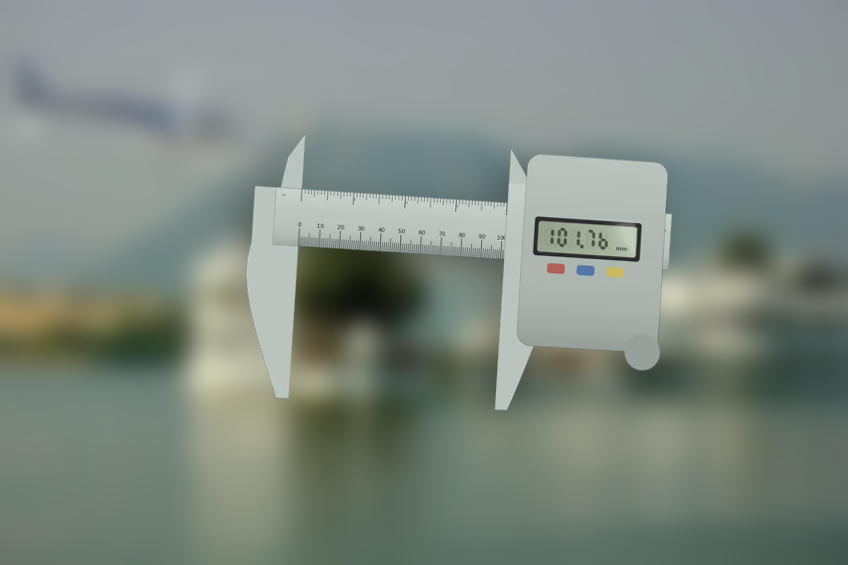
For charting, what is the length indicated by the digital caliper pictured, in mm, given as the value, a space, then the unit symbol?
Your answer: 101.76 mm
